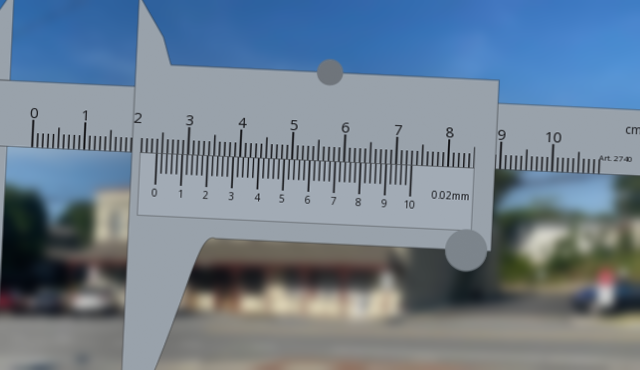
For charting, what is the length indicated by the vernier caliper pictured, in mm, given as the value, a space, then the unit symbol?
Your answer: 24.0 mm
